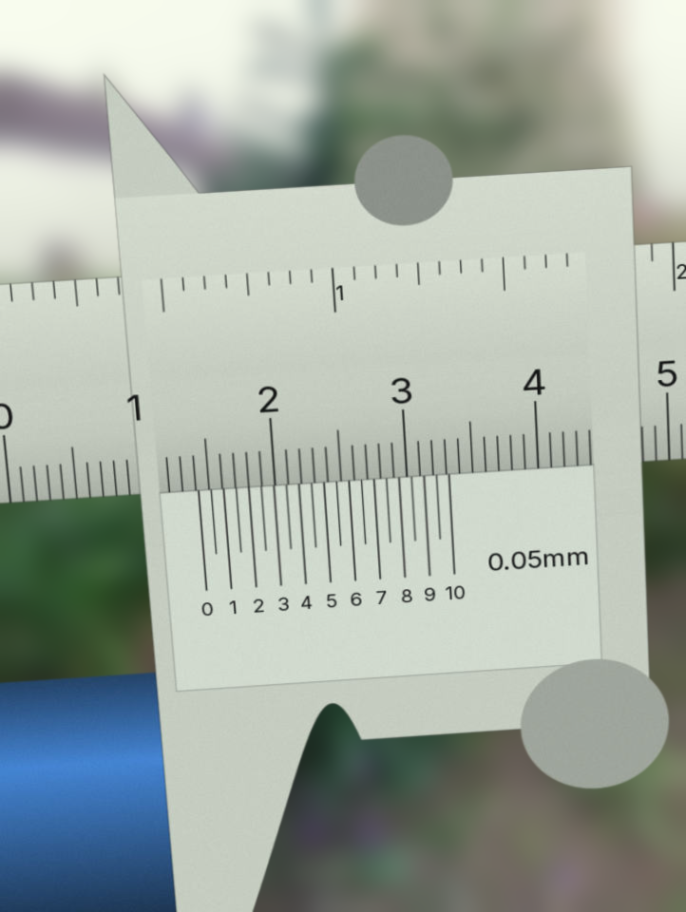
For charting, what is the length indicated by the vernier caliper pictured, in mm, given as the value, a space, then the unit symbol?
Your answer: 14.2 mm
